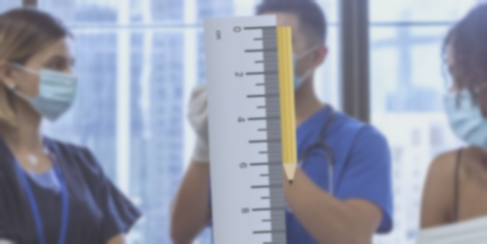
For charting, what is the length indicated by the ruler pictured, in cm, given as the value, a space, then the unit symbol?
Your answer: 7 cm
